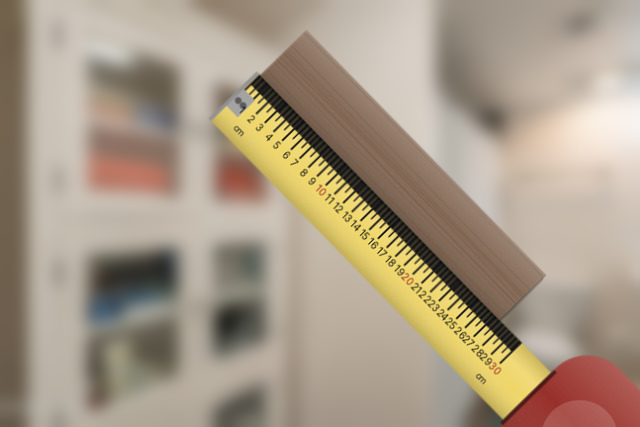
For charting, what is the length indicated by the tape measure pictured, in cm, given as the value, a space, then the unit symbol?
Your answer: 27.5 cm
